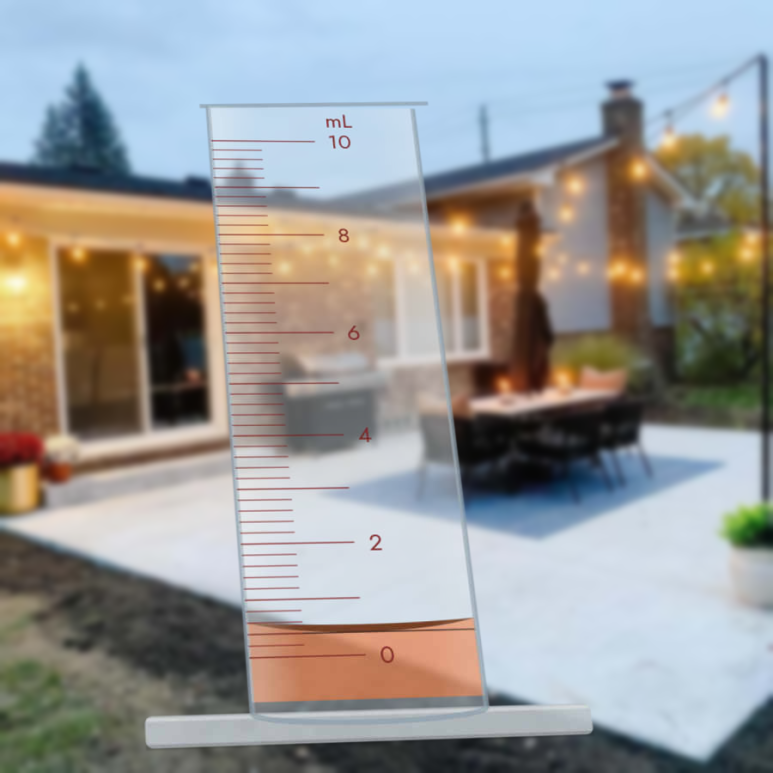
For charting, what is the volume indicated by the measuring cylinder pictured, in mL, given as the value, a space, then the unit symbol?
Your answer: 0.4 mL
